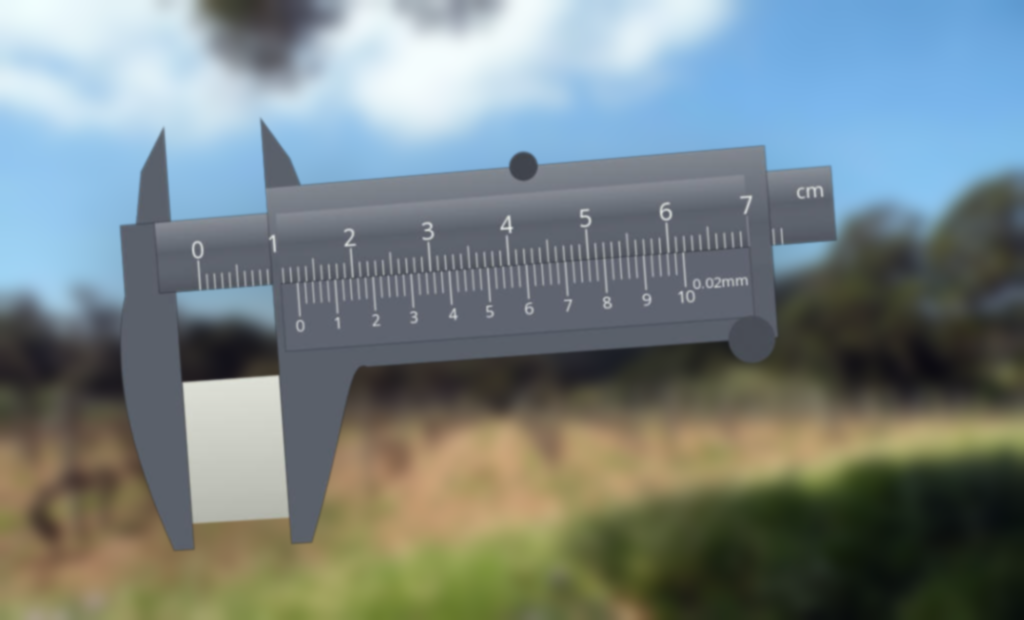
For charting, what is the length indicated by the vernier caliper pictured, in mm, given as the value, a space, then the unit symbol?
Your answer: 12.8 mm
